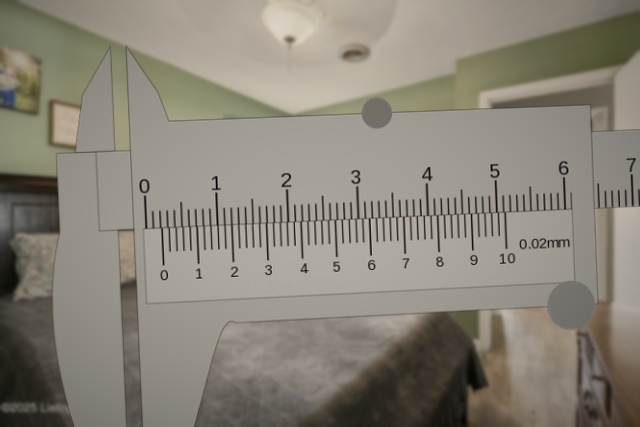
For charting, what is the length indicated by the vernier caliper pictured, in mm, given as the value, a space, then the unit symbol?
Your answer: 2.2 mm
